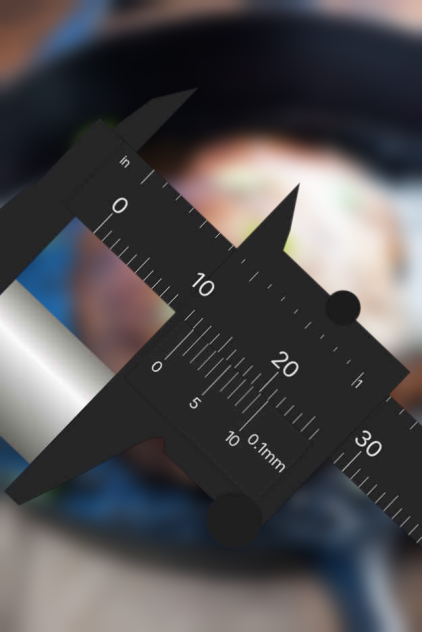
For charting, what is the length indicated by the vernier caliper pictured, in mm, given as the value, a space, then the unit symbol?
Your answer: 12.1 mm
